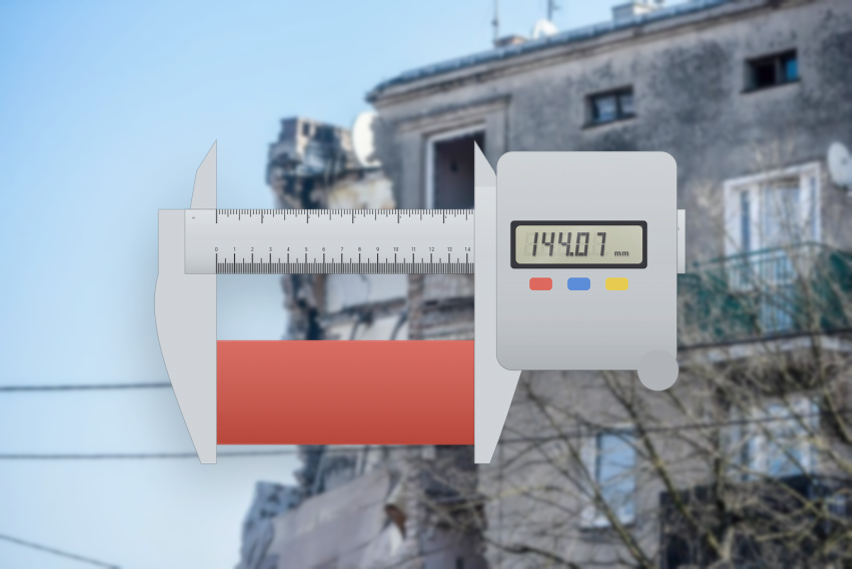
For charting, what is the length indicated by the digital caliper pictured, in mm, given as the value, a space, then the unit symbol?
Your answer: 144.07 mm
